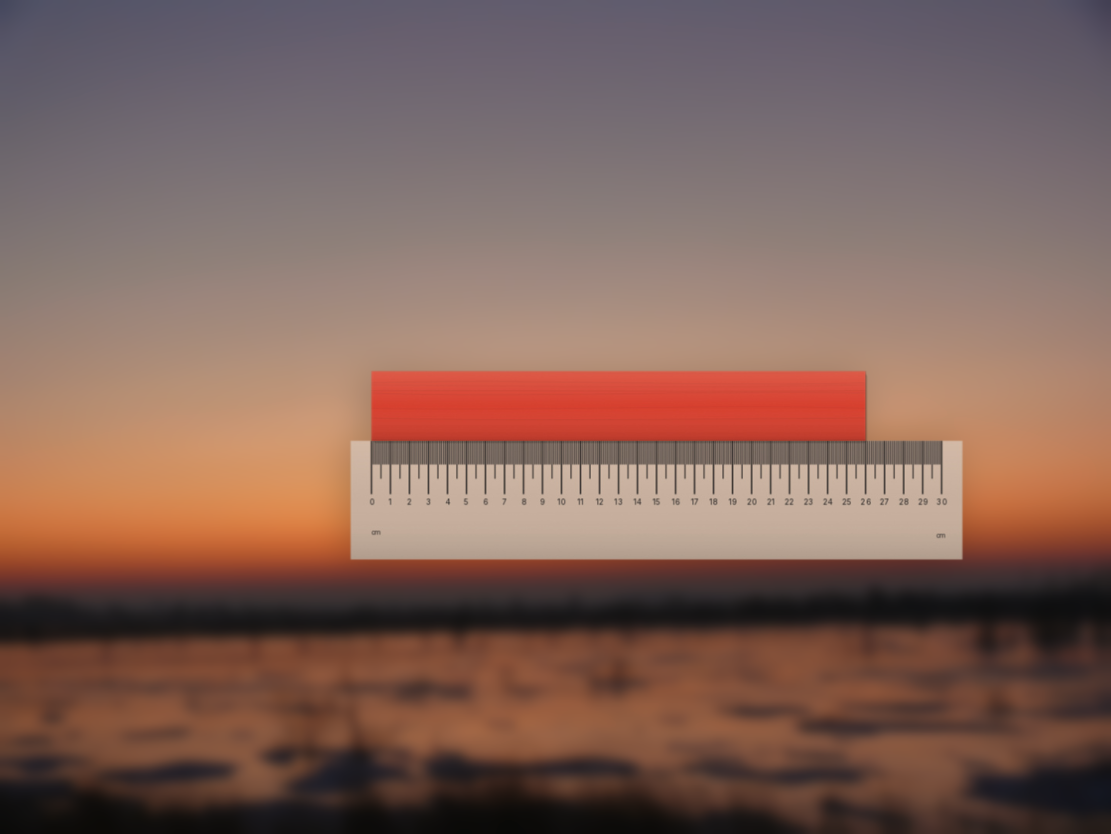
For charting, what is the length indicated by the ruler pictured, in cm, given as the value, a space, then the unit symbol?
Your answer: 26 cm
